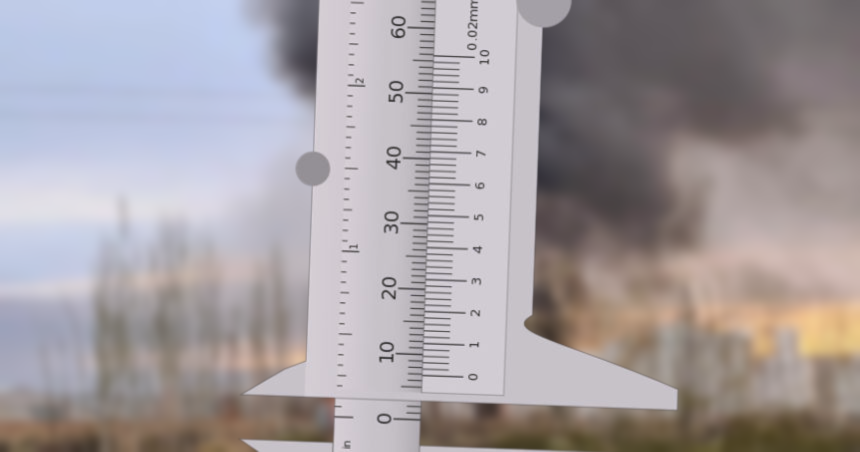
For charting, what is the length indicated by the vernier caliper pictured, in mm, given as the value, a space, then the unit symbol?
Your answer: 6.8 mm
